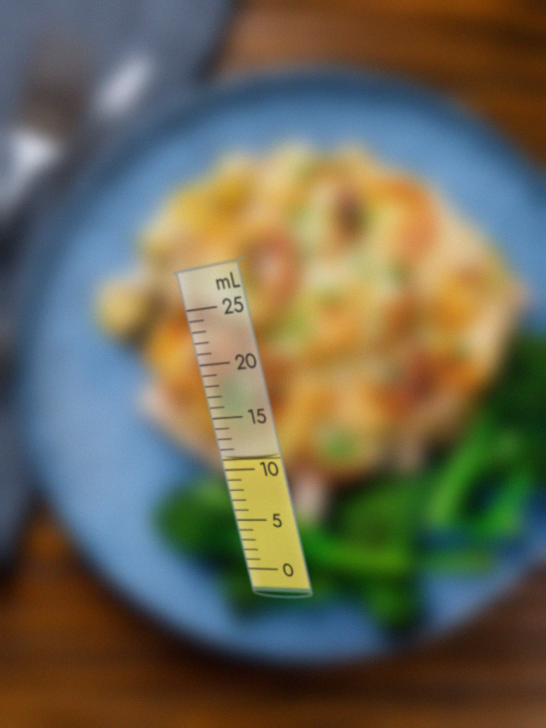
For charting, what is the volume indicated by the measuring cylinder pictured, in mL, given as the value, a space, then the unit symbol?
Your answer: 11 mL
